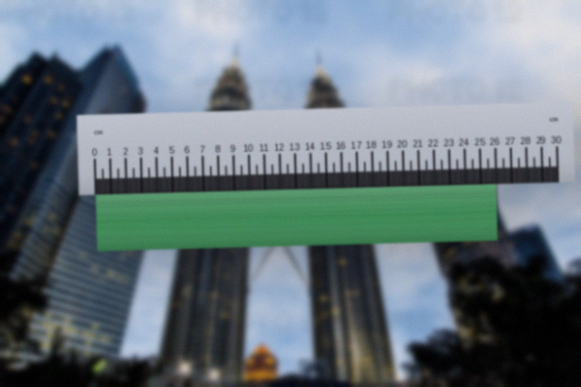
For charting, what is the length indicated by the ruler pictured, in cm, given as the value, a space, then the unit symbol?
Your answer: 26 cm
